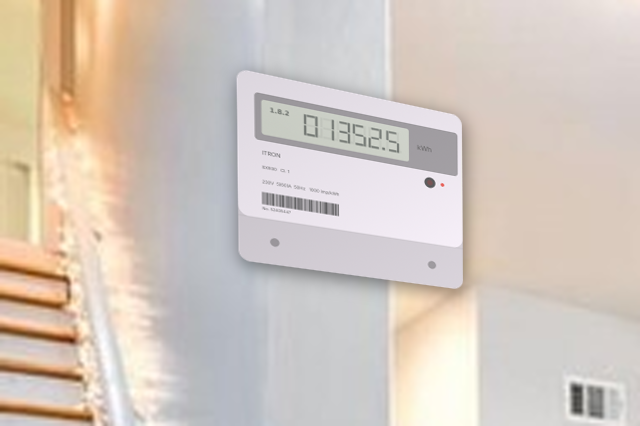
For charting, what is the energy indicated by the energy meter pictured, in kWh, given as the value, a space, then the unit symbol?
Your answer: 1352.5 kWh
